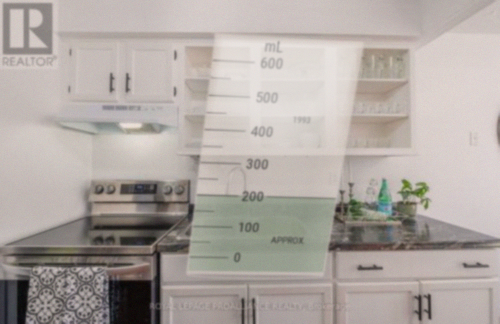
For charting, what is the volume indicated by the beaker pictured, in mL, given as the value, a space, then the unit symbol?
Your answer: 200 mL
